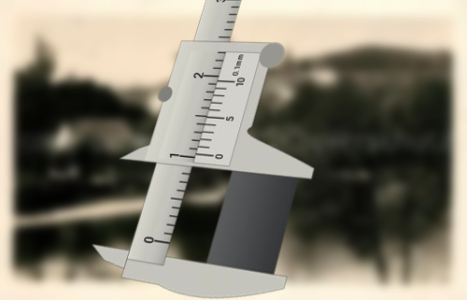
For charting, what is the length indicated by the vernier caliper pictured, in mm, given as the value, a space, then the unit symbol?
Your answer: 10.4 mm
